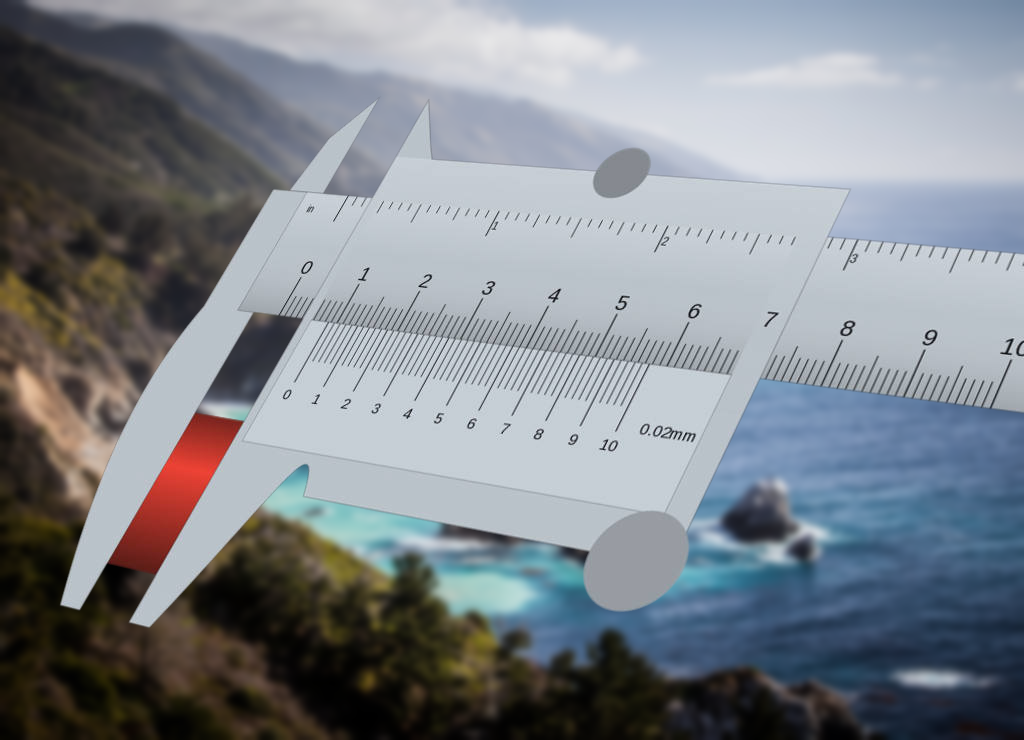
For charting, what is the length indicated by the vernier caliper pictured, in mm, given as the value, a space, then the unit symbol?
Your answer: 8.6 mm
